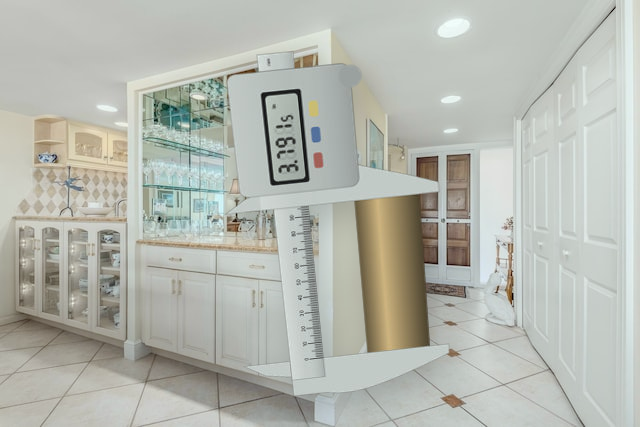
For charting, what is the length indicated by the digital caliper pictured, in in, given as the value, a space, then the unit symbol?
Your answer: 3.7915 in
